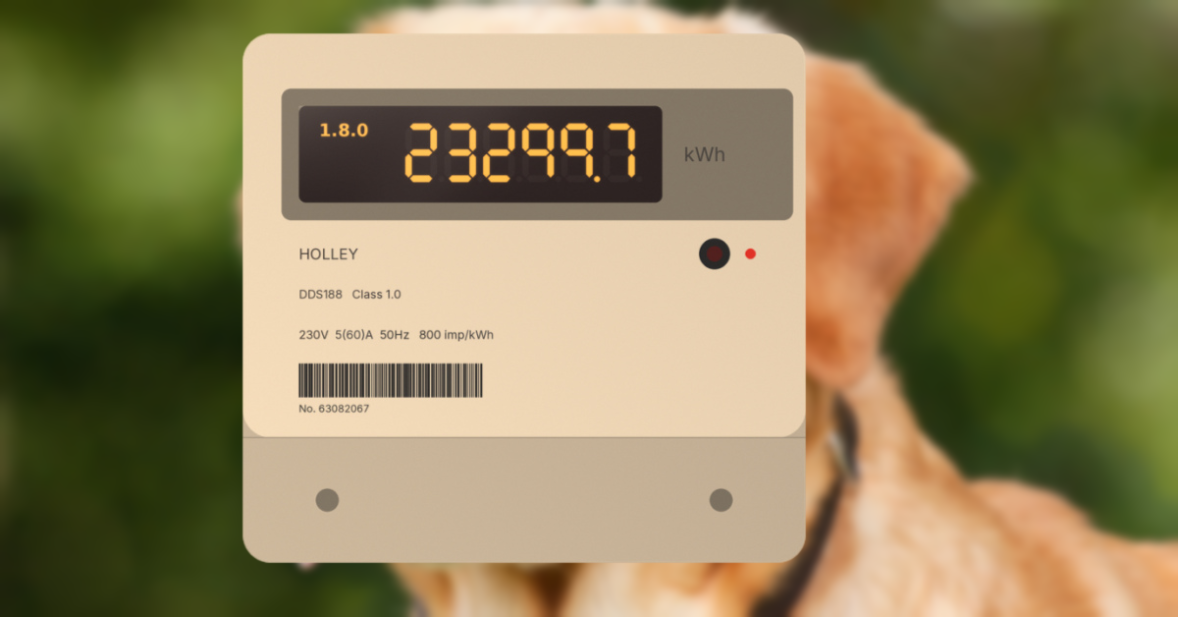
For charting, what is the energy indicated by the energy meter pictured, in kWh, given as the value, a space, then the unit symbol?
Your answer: 23299.7 kWh
